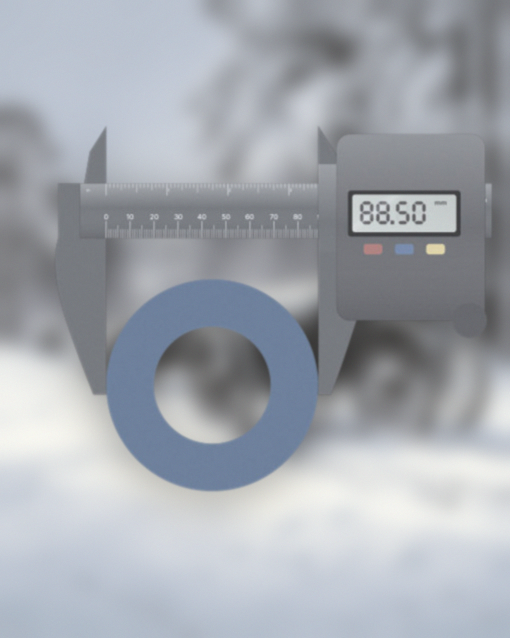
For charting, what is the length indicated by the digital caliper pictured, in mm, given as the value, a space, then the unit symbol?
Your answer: 88.50 mm
